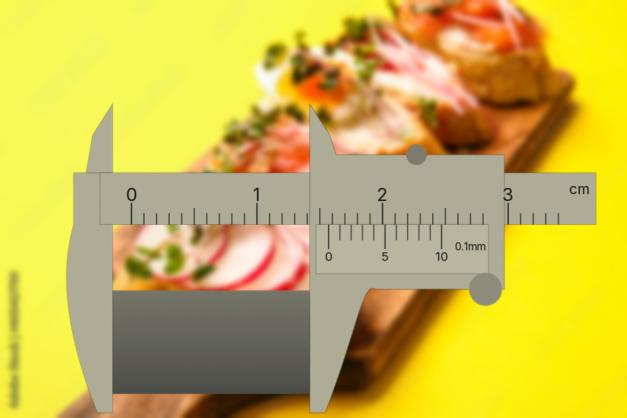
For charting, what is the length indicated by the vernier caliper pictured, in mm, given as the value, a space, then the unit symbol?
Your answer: 15.7 mm
